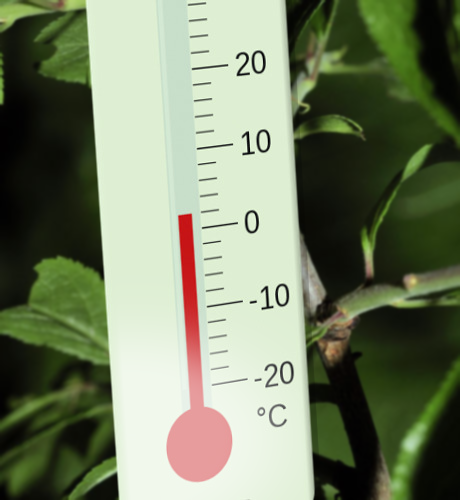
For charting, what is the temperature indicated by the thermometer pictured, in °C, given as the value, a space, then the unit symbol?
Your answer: 2 °C
